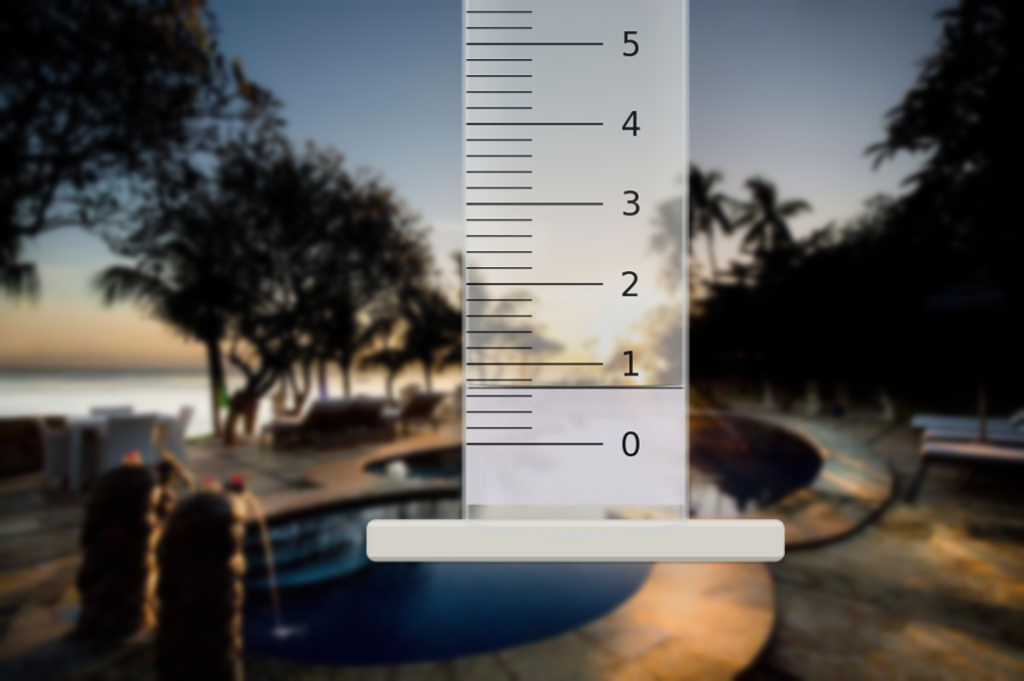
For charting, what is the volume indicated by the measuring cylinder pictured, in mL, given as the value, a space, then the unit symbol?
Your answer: 0.7 mL
